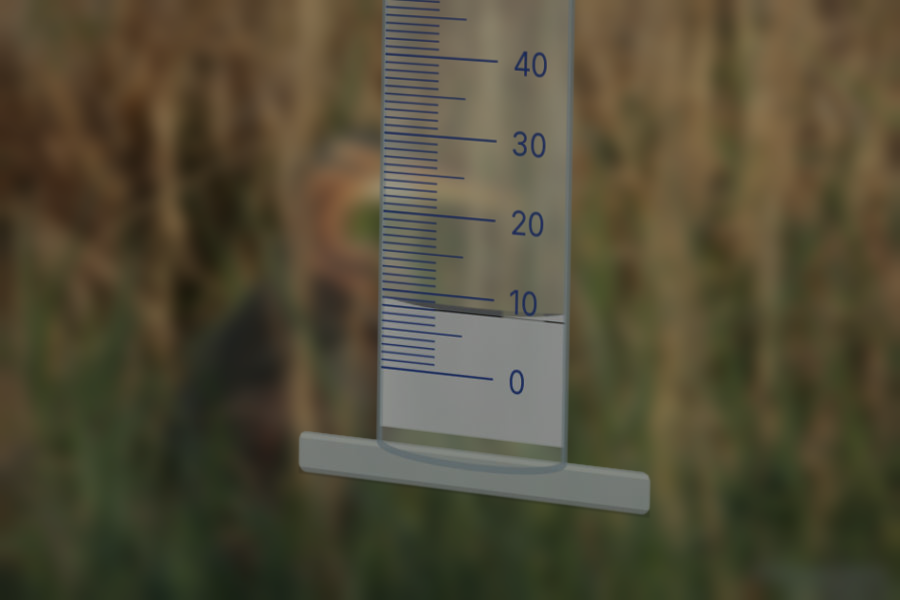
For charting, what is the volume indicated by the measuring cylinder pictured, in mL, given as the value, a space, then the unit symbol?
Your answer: 8 mL
